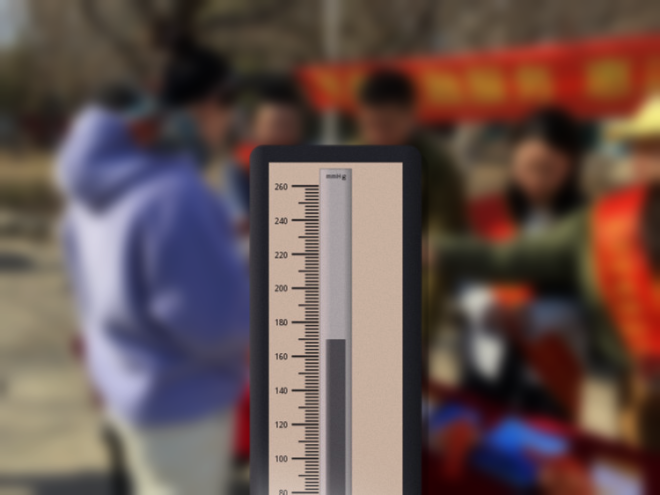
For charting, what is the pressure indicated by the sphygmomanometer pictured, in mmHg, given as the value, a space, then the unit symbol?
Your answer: 170 mmHg
